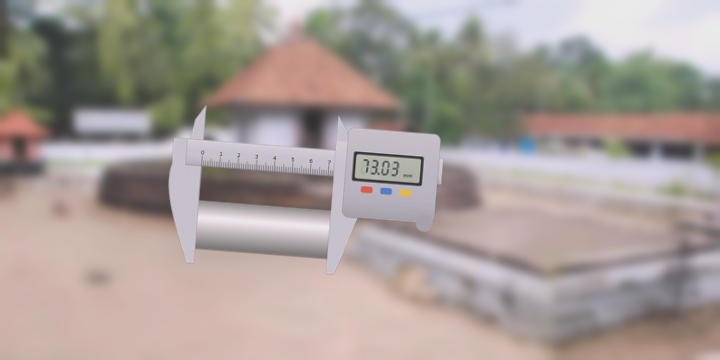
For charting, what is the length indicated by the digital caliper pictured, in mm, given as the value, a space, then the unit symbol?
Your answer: 73.03 mm
